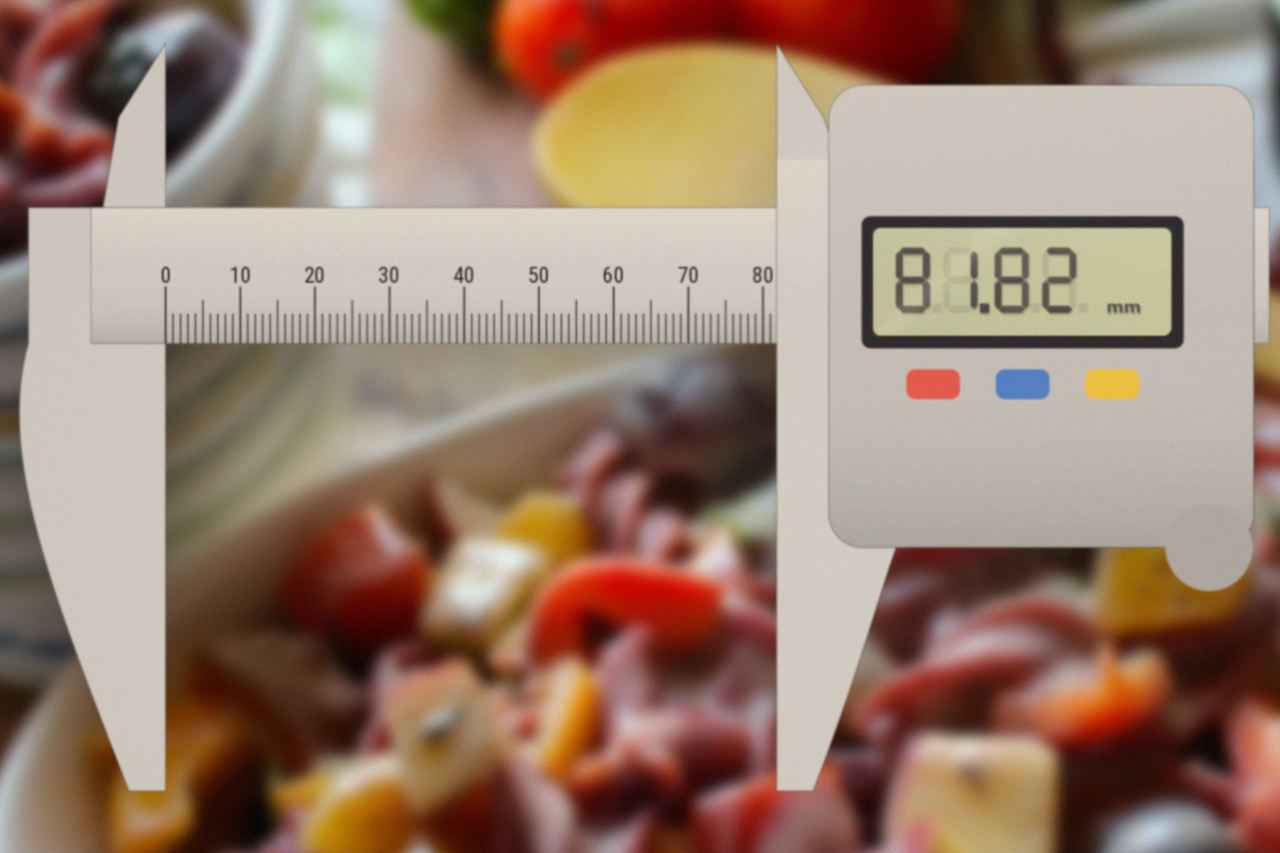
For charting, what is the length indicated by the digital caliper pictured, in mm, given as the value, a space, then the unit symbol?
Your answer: 81.82 mm
